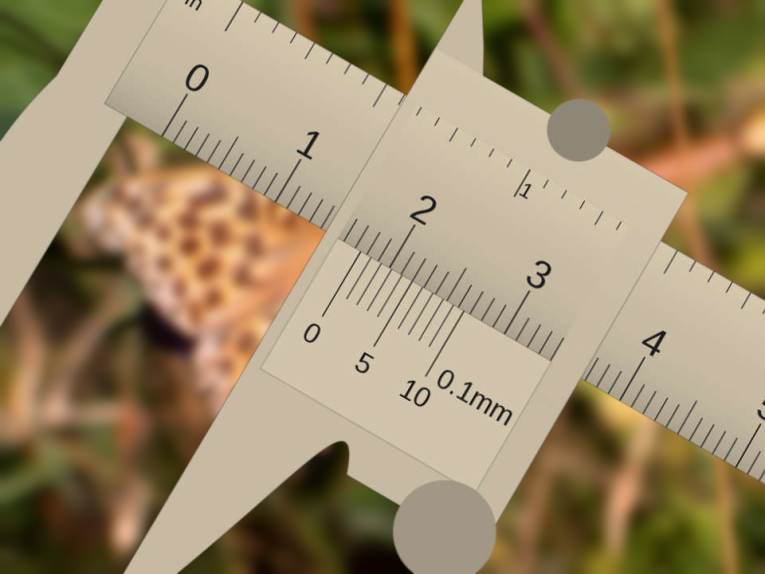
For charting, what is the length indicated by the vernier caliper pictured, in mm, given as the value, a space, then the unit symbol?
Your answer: 17.5 mm
